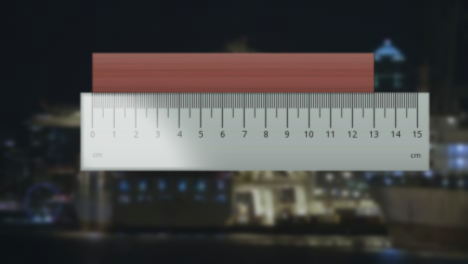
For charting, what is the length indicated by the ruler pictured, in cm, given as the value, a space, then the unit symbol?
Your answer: 13 cm
